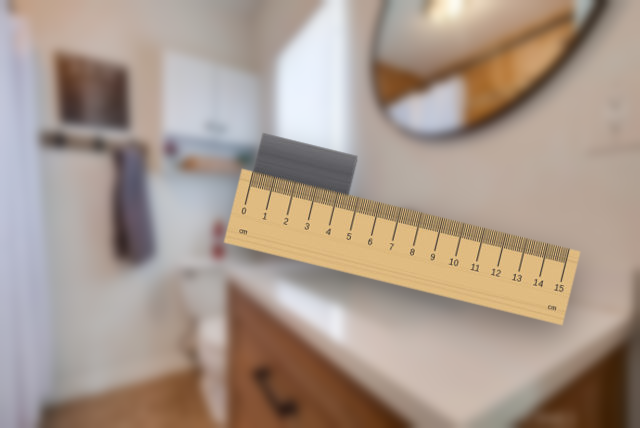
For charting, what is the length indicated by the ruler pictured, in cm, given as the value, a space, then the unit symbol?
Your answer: 4.5 cm
